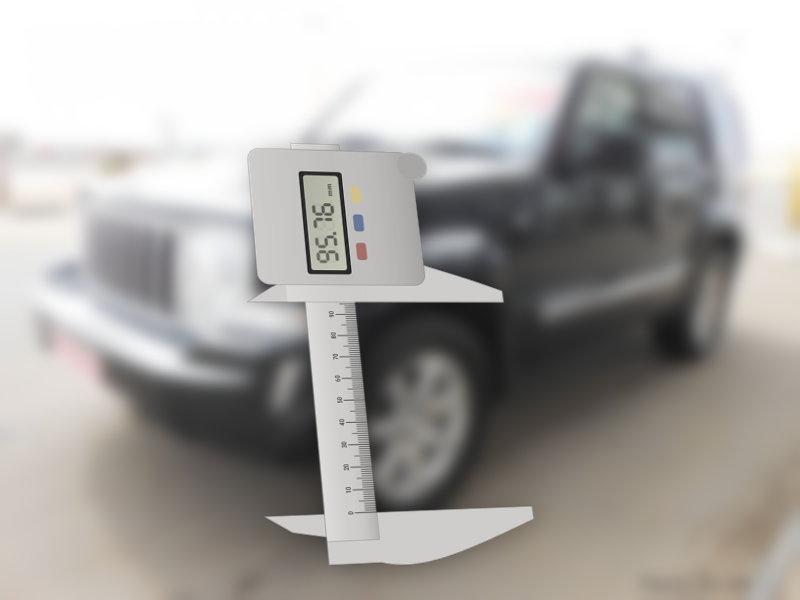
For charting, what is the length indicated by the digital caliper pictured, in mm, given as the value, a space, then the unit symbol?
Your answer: 95.76 mm
